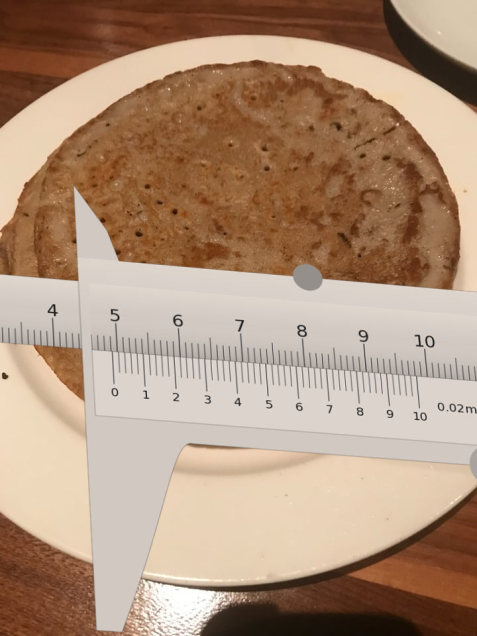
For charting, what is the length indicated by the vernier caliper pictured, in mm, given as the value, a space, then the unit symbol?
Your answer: 49.2 mm
